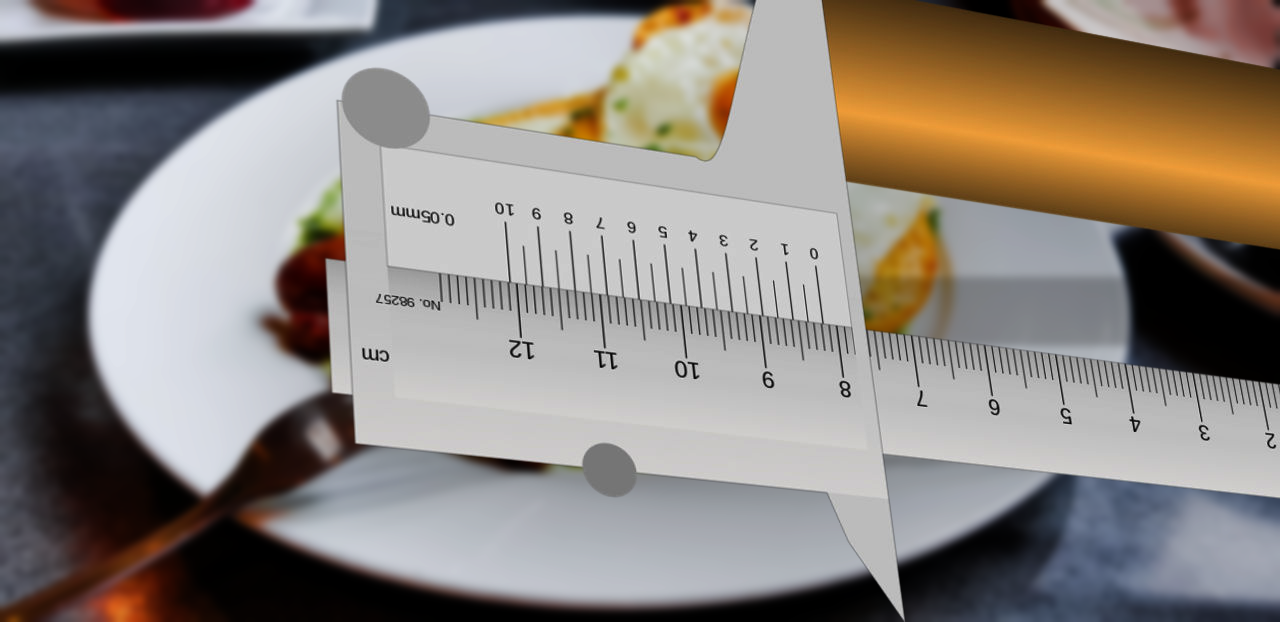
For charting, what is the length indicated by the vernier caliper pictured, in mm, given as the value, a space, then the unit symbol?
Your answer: 81.8 mm
